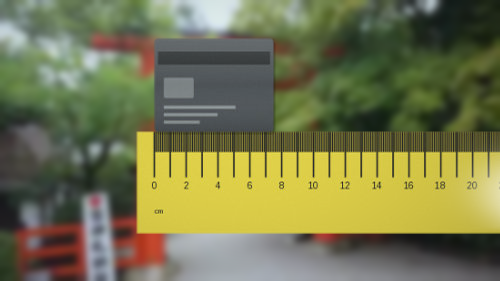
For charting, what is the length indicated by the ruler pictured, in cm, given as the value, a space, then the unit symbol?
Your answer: 7.5 cm
